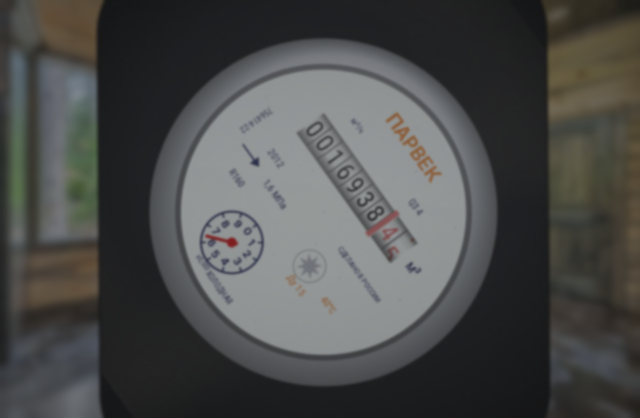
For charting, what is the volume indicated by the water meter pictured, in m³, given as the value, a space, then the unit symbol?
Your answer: 16938.446 m³
